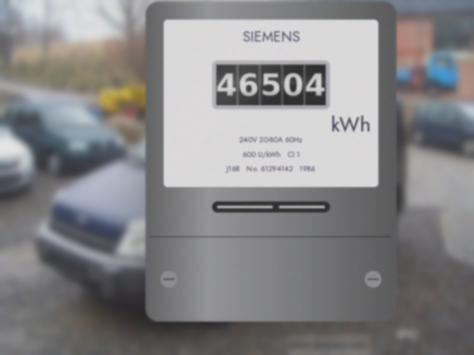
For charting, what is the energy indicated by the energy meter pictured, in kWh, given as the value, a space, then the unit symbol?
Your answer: 46504 kWh
